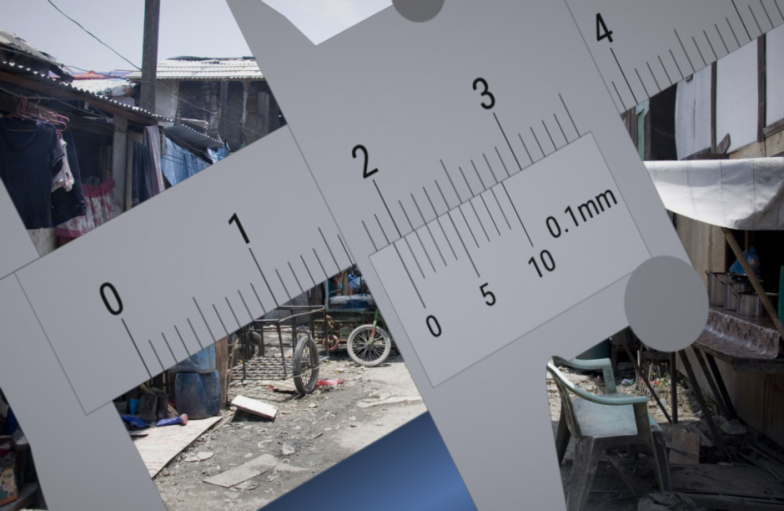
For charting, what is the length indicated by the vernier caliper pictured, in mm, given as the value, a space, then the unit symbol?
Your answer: 19.3 mm
